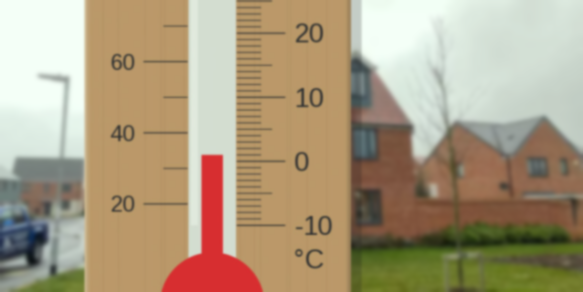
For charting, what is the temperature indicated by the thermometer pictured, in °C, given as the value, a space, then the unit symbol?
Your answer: 1 °C
